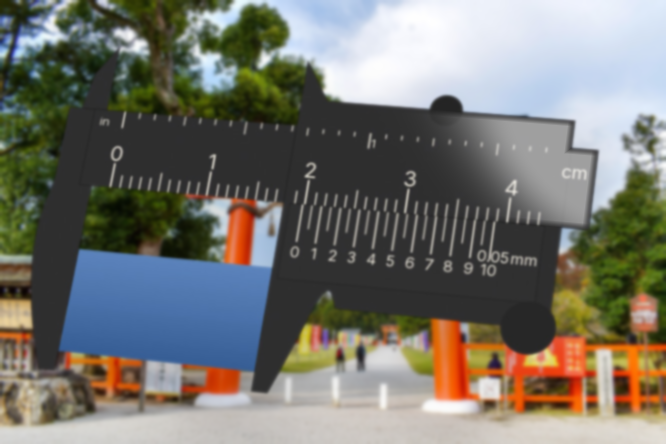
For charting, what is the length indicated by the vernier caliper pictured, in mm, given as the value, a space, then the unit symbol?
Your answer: 19.8 mm
